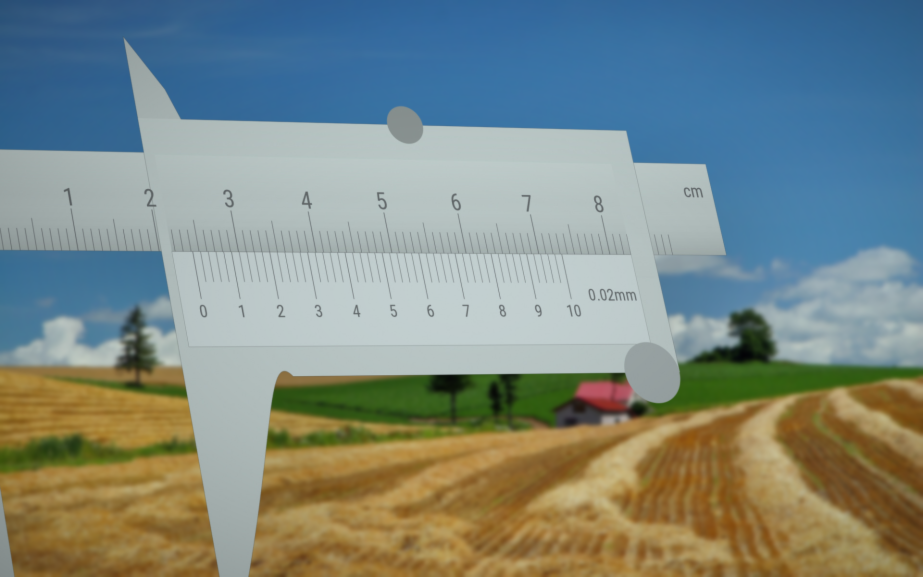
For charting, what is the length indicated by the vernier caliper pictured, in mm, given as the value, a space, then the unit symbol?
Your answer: 24.2 mm
